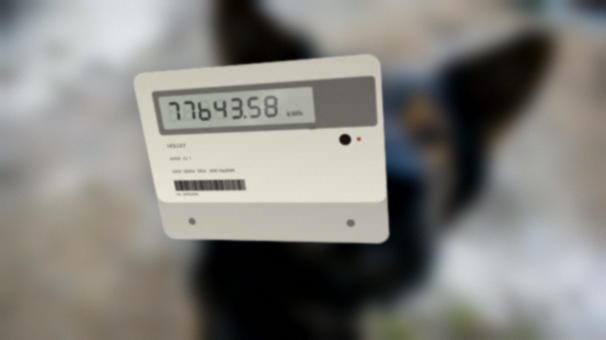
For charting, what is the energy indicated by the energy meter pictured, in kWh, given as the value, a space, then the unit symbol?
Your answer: 77643.58 kWh
